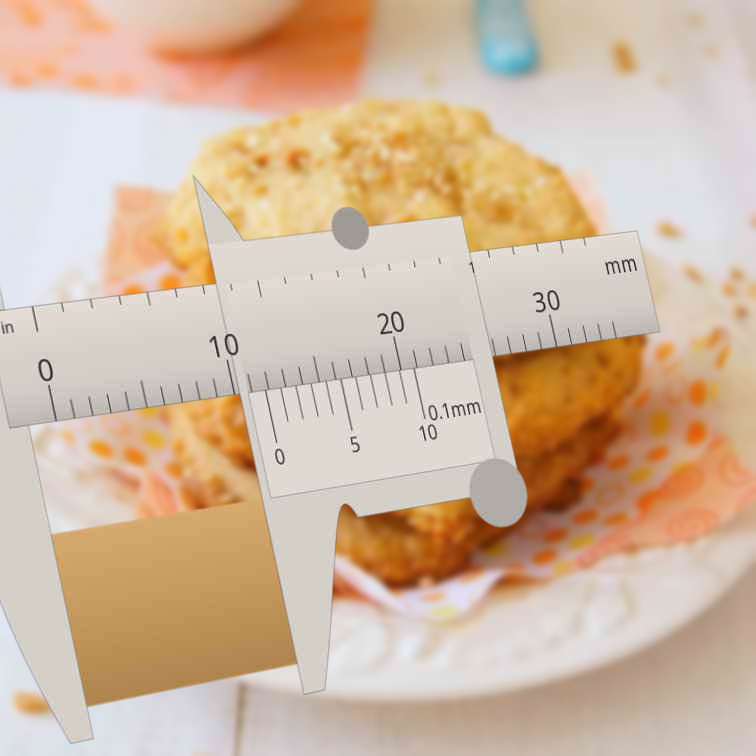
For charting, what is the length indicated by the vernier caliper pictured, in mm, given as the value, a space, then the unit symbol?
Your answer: 11.8 mm
